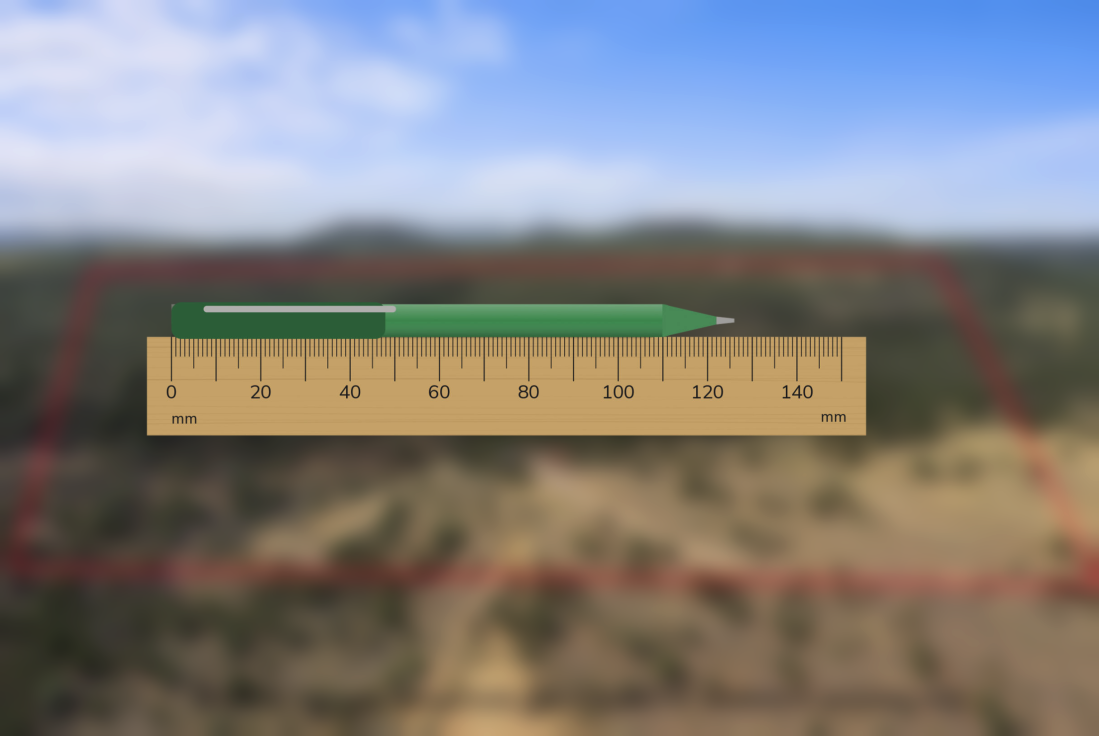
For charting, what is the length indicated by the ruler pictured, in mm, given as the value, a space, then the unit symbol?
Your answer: 126 mm
